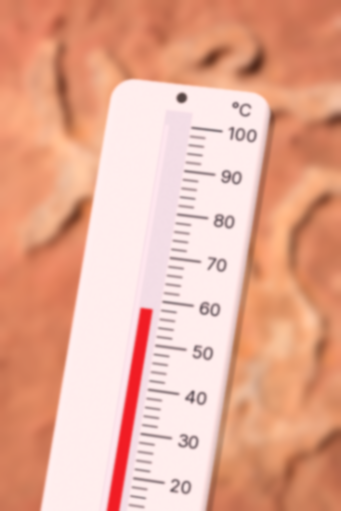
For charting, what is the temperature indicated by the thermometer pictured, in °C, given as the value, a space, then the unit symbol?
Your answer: 58 °C
